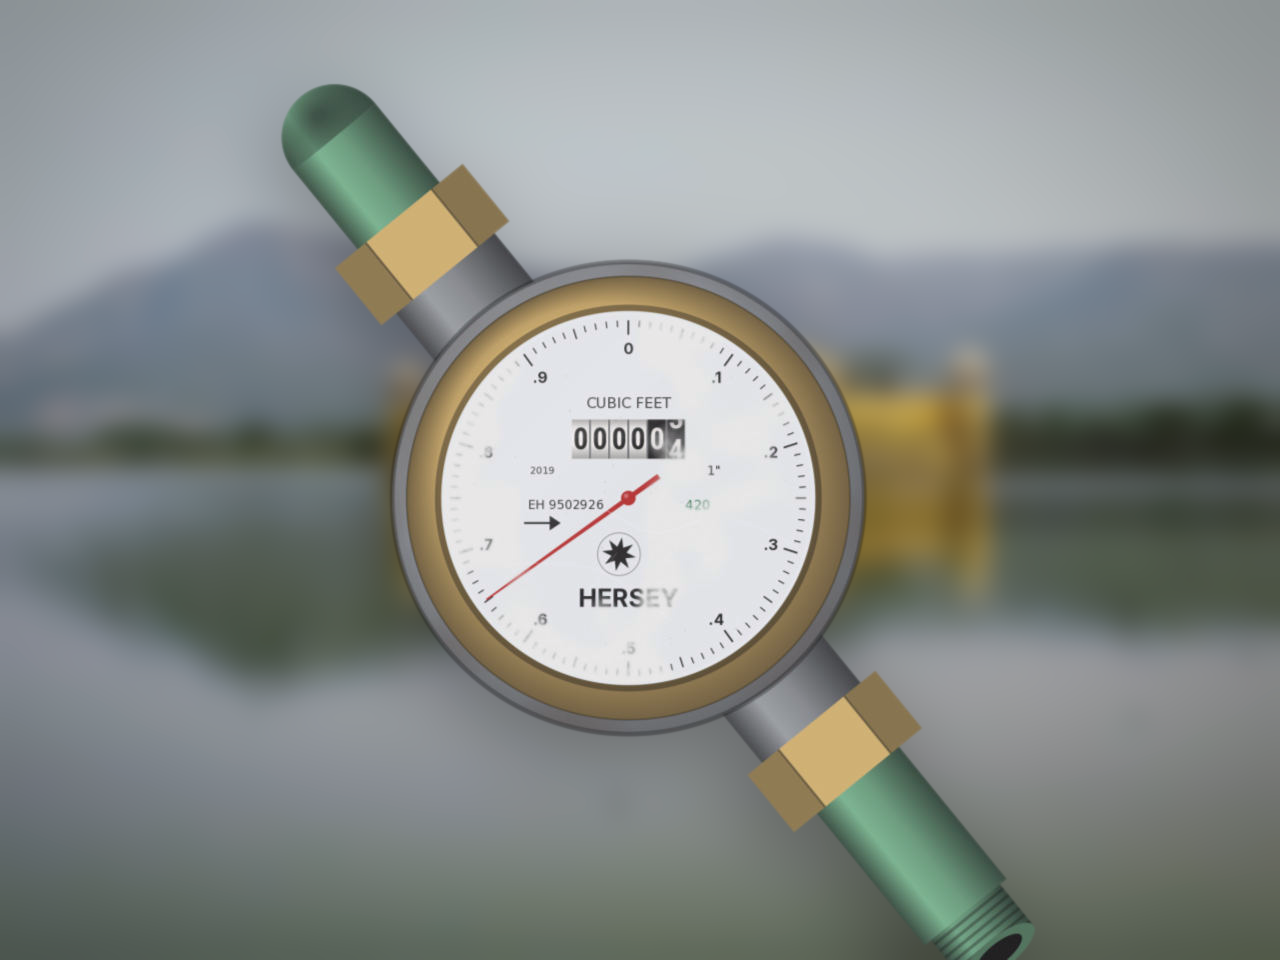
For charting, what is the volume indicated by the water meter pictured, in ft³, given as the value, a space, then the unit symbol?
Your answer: 3.65 ft³
